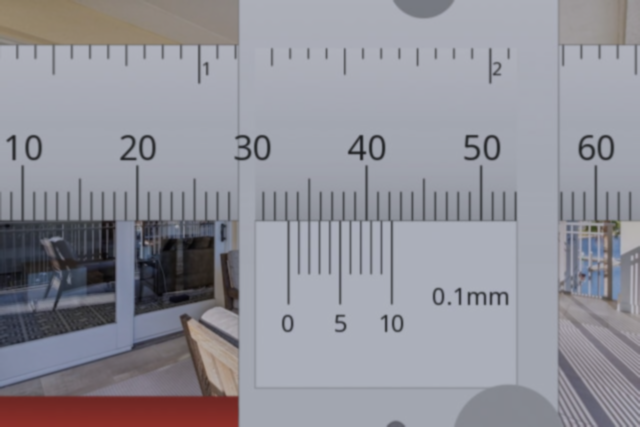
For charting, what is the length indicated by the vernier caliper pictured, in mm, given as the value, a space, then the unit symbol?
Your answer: 33.2 mm
